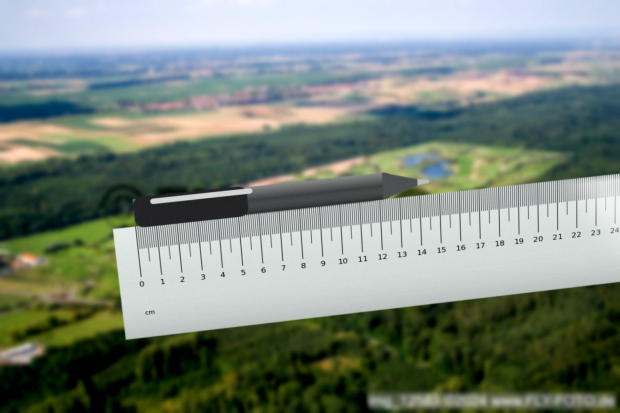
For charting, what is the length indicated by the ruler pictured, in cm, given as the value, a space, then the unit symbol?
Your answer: 14.5 cm
